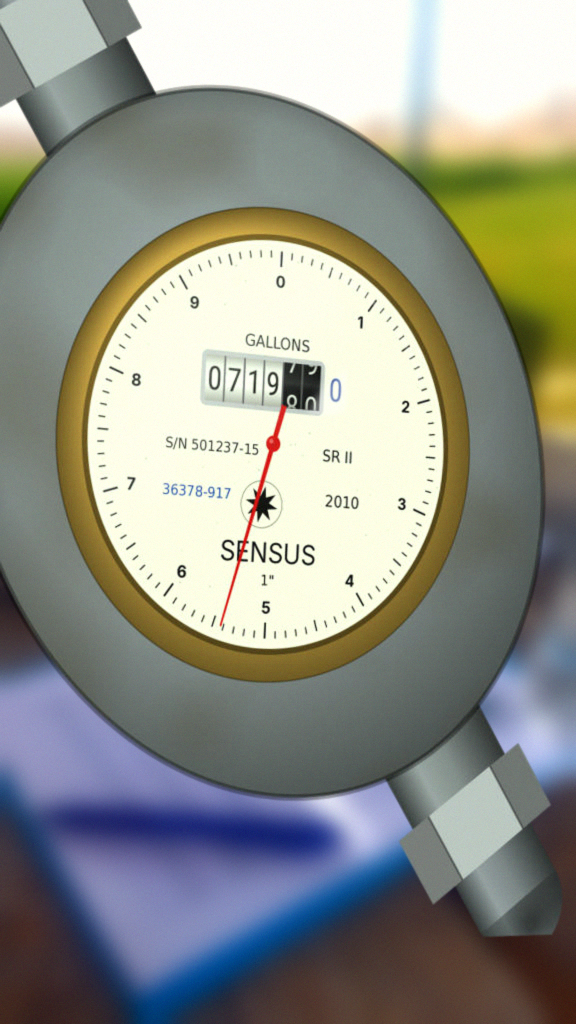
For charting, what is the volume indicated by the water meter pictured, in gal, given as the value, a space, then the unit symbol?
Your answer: 719795.4 gal
